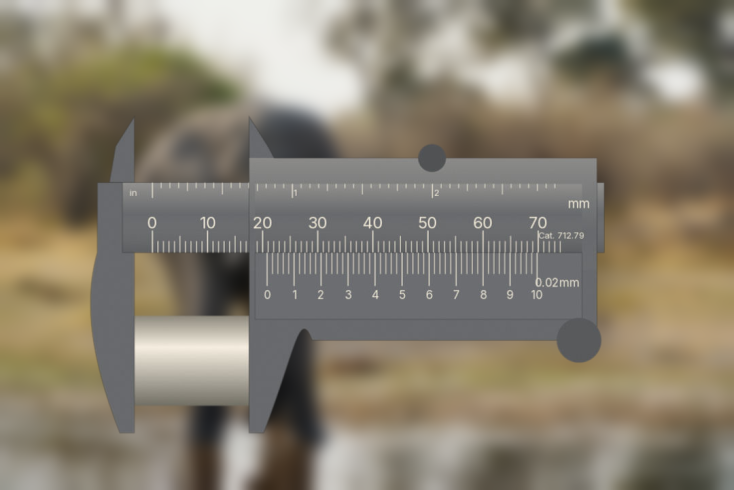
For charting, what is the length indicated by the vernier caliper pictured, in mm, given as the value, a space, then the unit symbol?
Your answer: 20.8 mm
